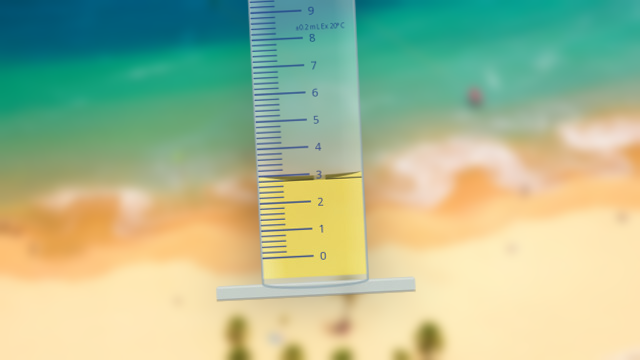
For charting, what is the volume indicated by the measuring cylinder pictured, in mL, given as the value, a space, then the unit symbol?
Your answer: 2.8 mL
